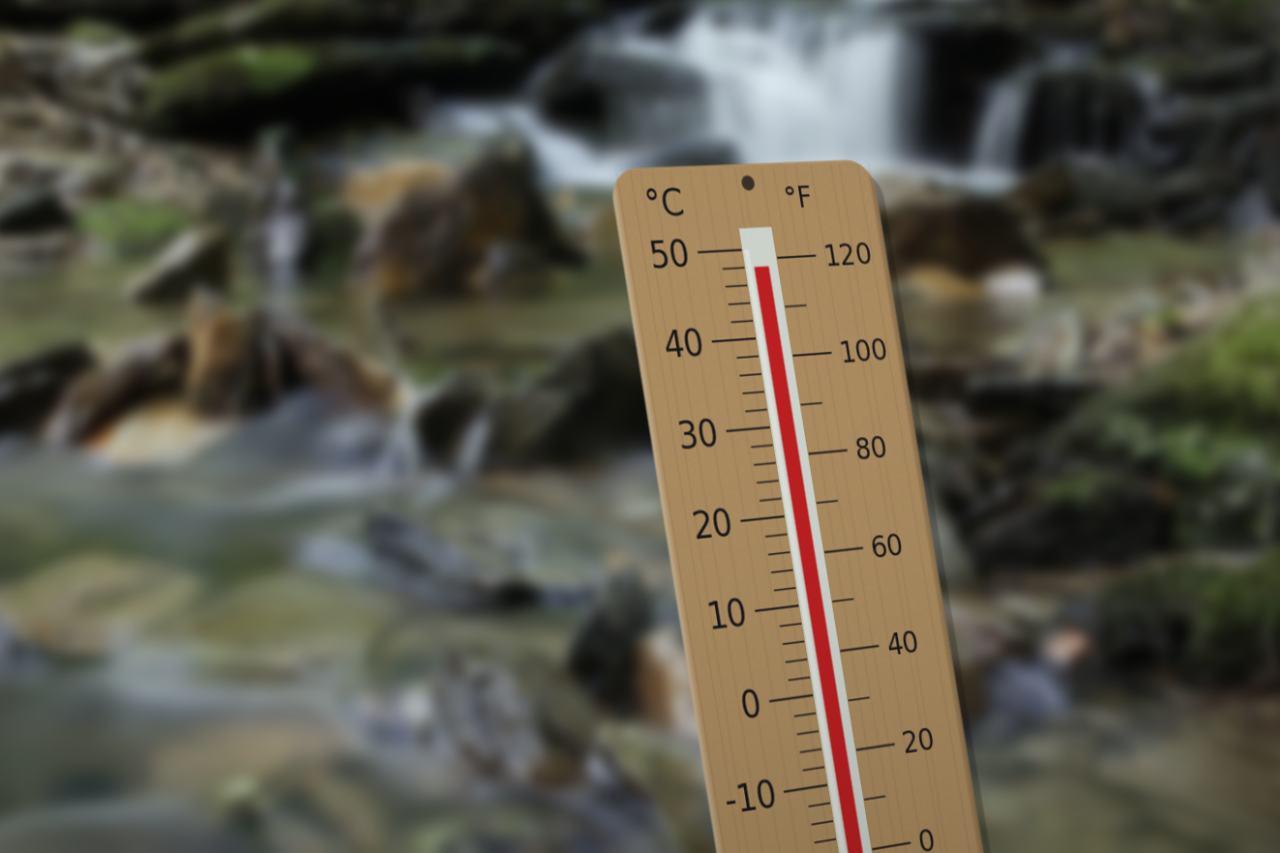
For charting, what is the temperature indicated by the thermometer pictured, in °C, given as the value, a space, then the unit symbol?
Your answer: 48 °C
